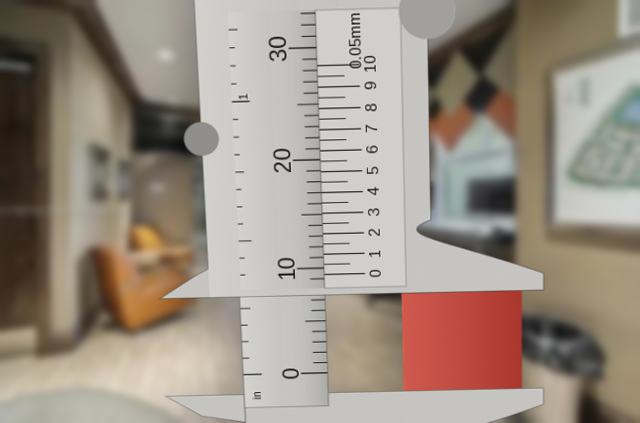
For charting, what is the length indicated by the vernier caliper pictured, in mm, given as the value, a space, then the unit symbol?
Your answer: 9.4 mm
